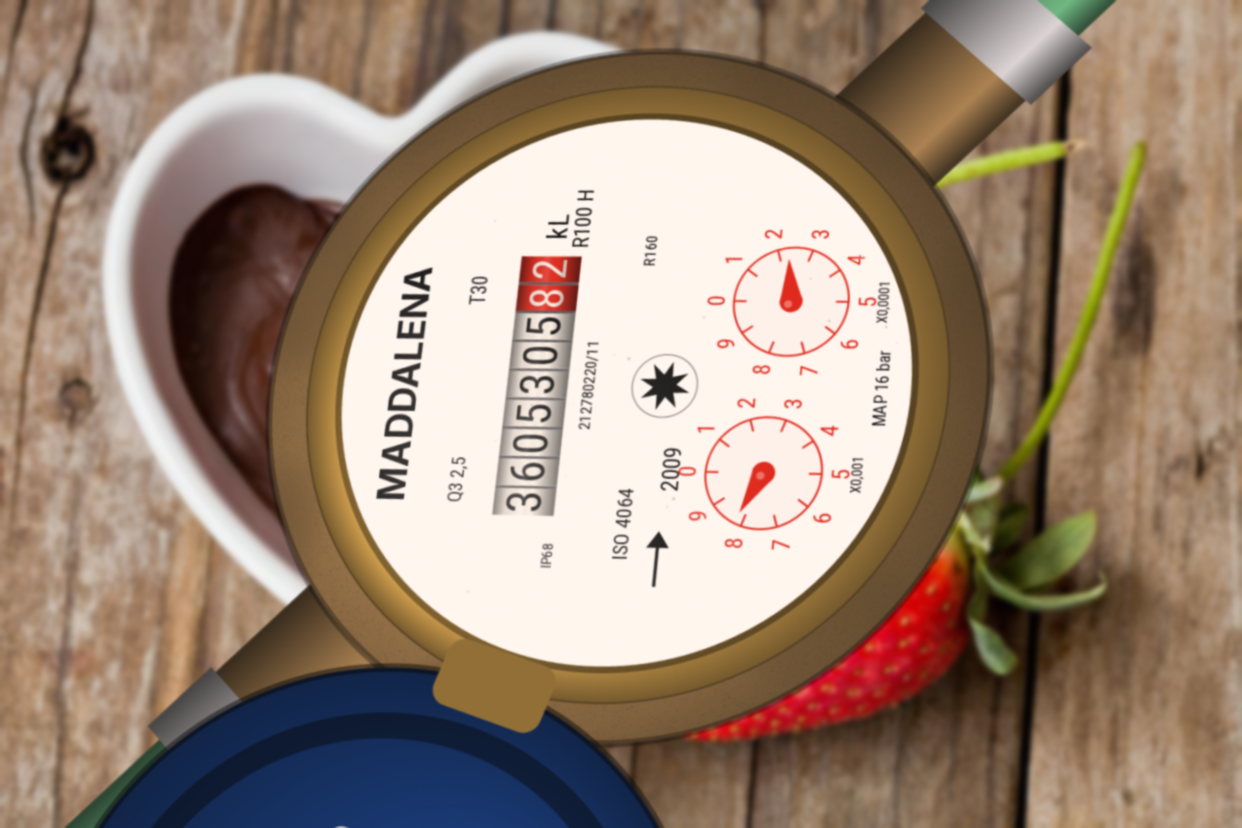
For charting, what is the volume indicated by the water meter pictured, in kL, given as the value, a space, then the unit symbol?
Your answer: 3605305.8282 kL
